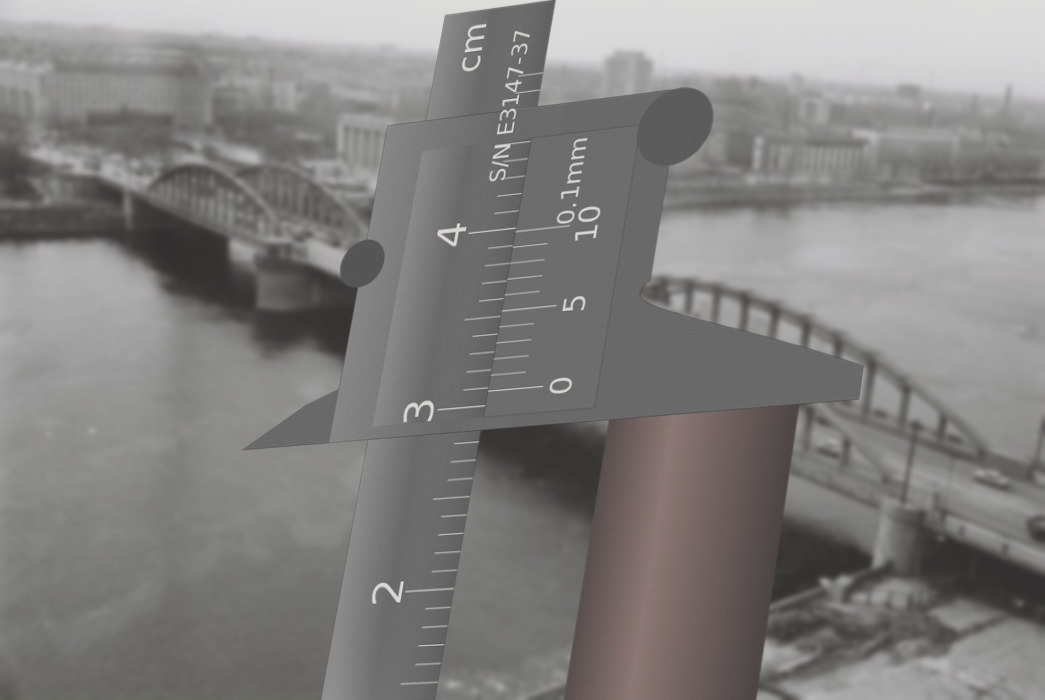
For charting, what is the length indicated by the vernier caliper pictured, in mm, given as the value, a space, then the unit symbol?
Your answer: 30.8 mm
